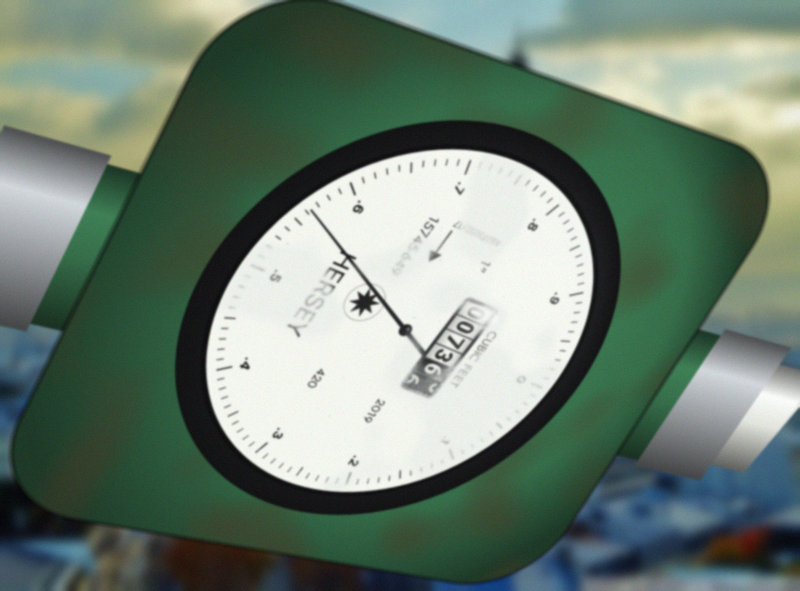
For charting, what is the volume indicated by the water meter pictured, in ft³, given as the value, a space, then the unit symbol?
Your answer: 7365.56 ft³
